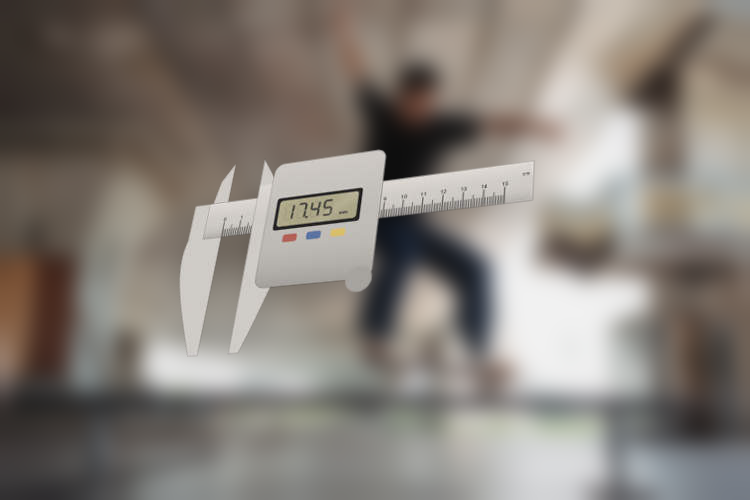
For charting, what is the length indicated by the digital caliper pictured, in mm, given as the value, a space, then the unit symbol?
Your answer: 17.45 mm
